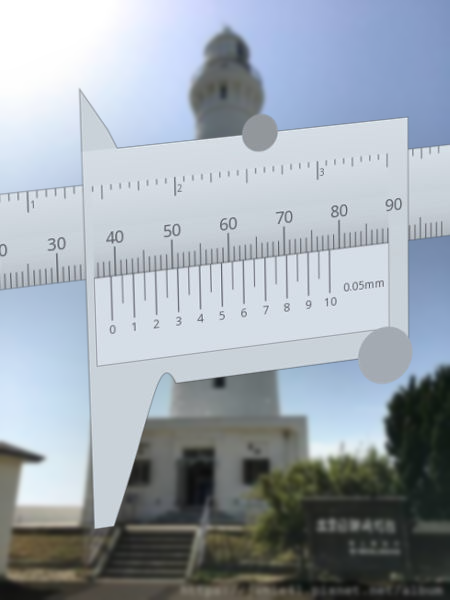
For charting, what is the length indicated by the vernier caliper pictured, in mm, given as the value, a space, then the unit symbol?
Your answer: 39.2 mm
